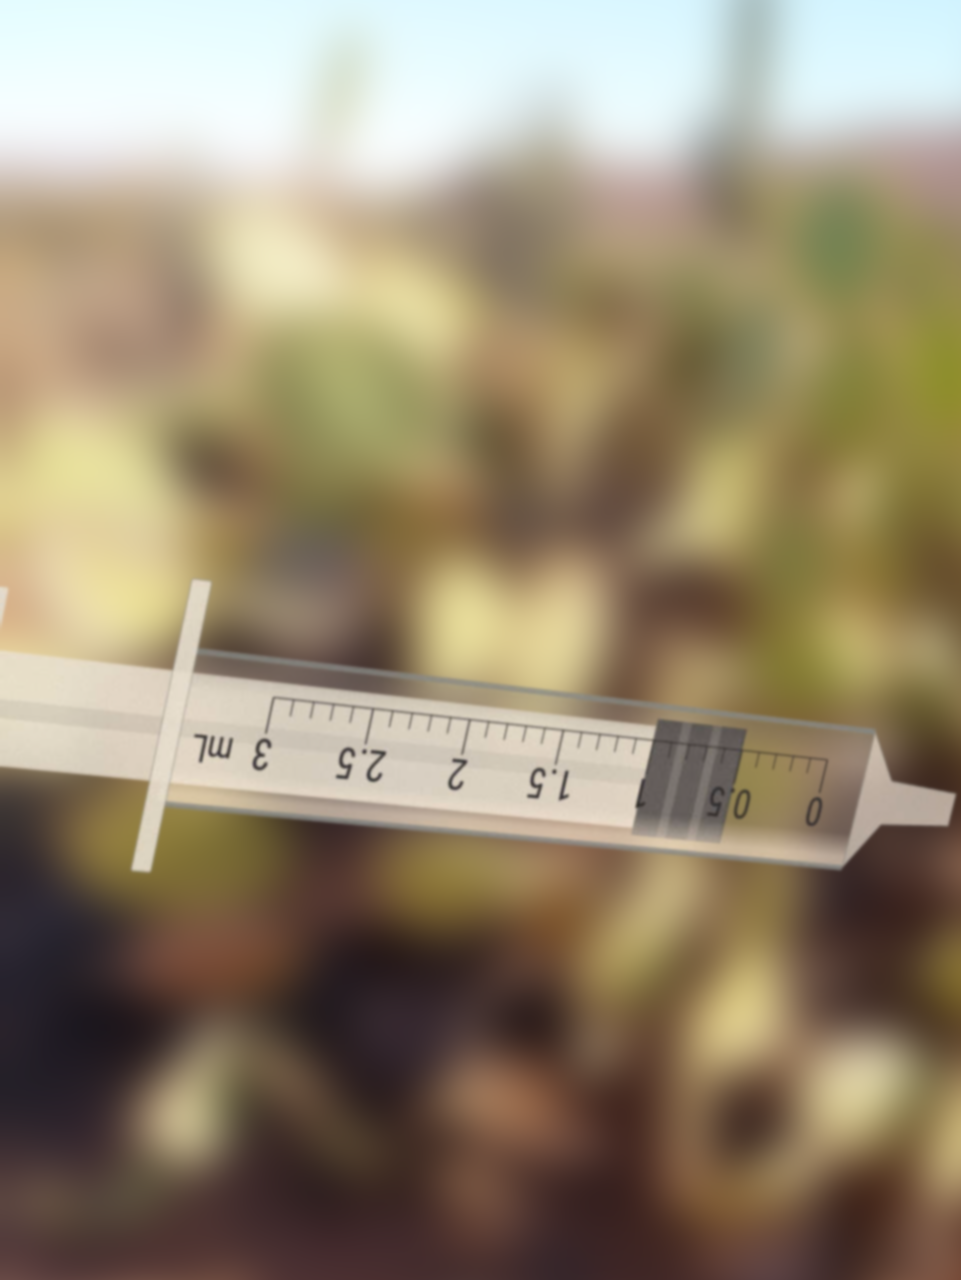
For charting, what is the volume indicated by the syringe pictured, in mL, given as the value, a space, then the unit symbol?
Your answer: 0.5 mL
